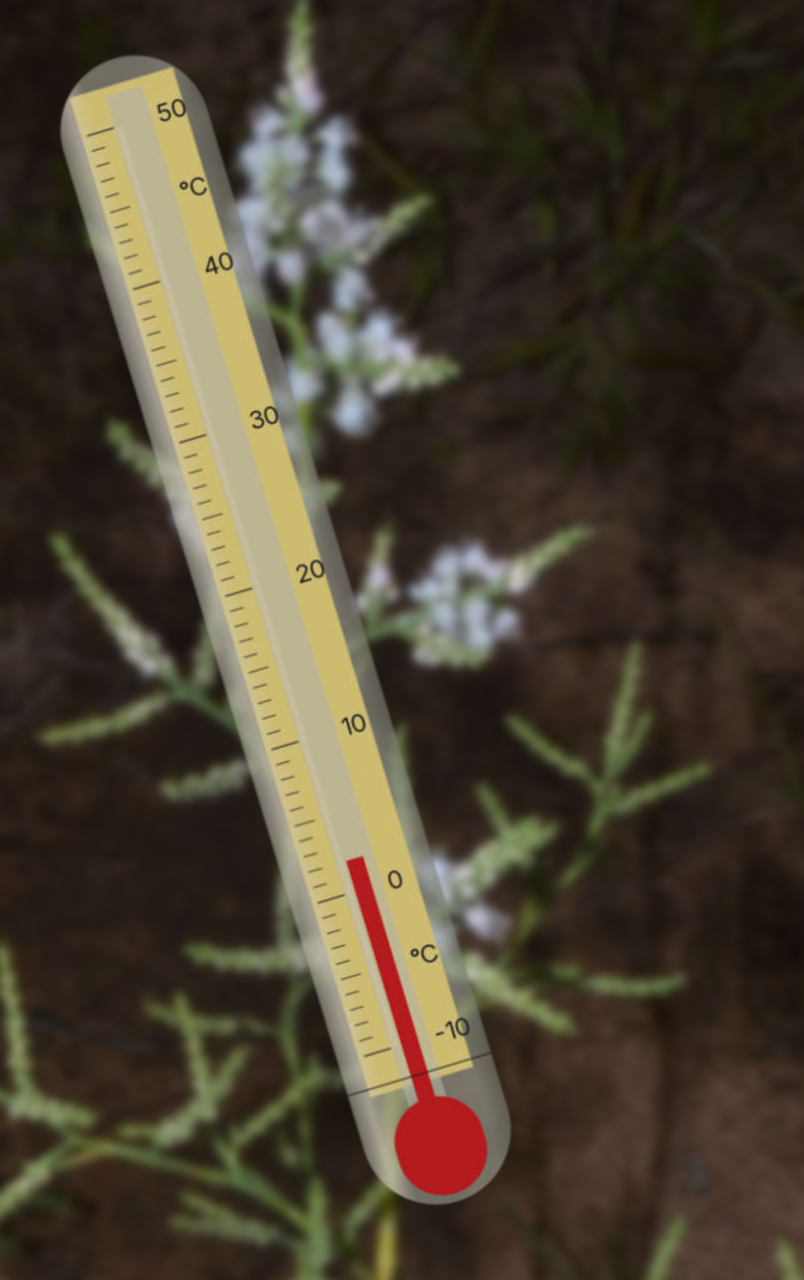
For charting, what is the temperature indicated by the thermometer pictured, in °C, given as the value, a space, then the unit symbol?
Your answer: 2 °C
